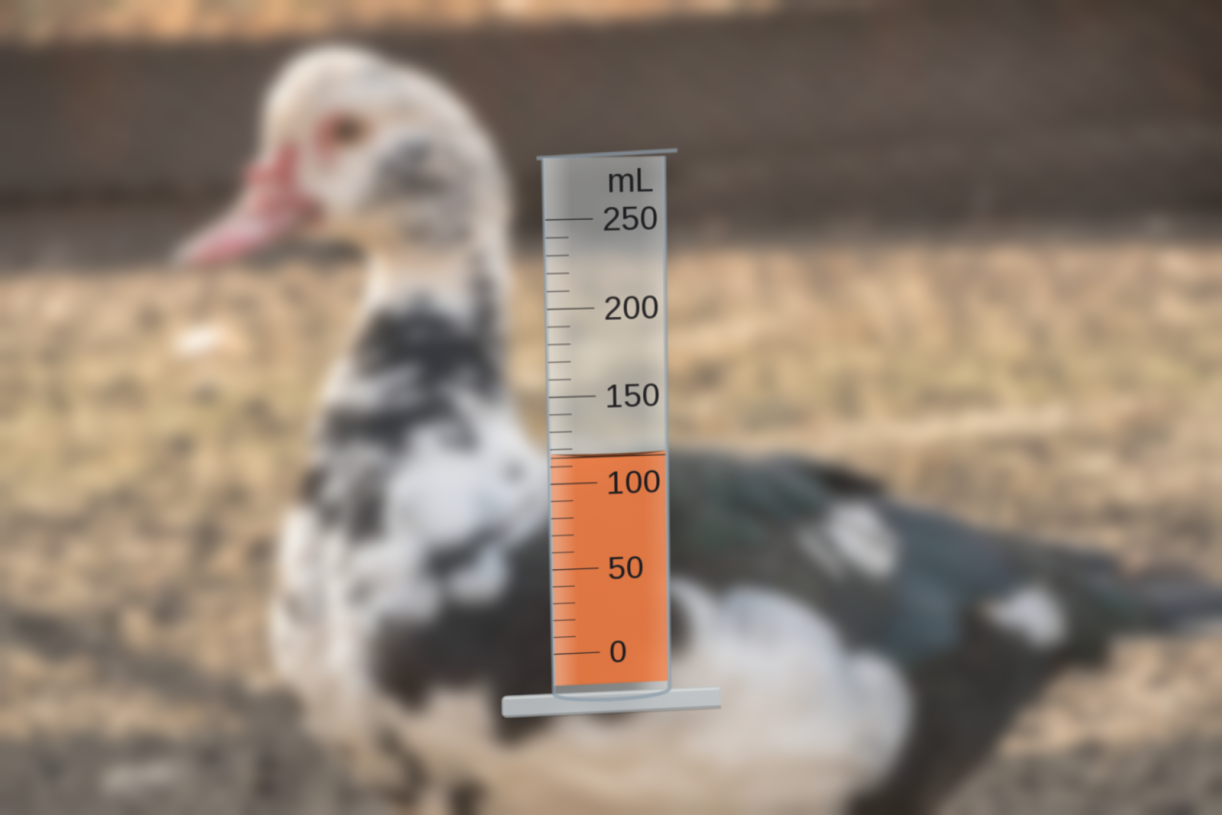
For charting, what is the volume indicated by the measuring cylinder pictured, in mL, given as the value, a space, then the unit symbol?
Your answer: 115 mL
